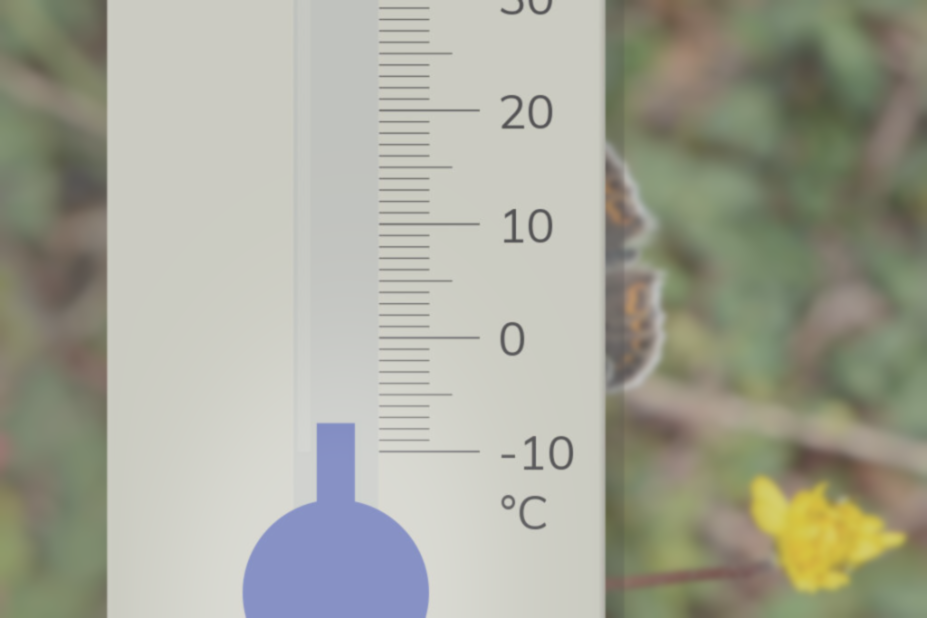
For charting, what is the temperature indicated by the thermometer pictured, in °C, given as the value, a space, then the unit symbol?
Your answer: -7.5 °C
